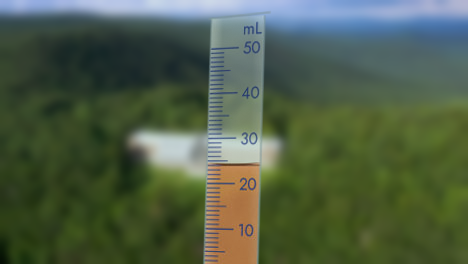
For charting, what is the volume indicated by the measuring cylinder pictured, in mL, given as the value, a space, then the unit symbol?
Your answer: 24 mL
